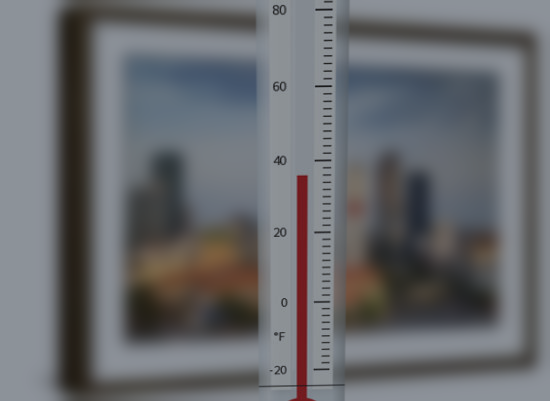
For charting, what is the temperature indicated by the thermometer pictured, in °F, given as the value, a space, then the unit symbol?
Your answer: 36 °F
